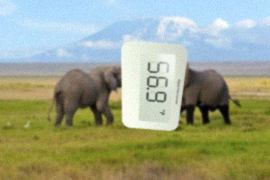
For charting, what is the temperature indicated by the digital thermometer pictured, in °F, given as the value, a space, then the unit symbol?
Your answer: 56.9 °F
